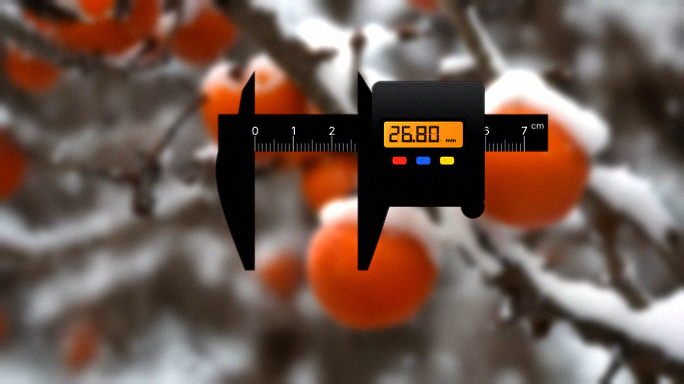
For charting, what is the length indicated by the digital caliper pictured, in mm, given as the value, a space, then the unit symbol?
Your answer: 26.80 mm
